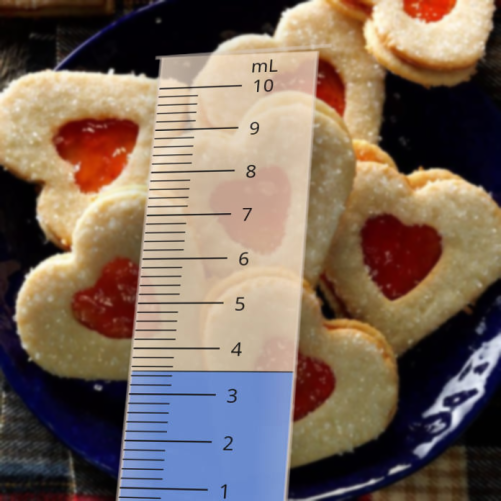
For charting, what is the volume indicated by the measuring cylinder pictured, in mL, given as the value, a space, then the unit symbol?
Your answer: 3.5 mL
